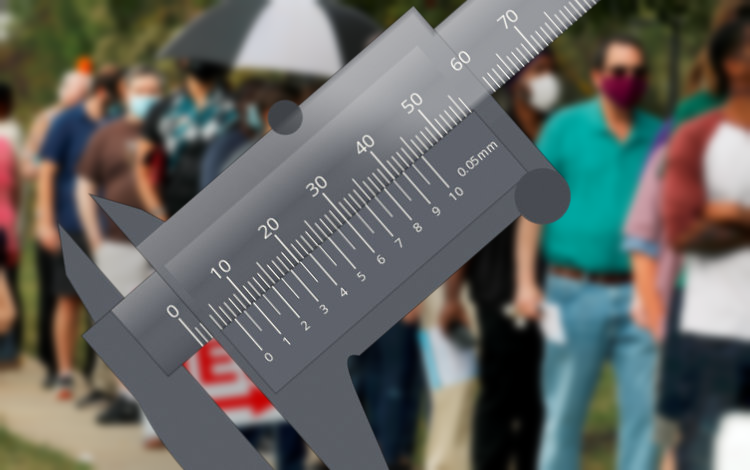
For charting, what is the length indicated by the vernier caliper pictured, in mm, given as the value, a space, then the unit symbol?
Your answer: 6.6 mm
